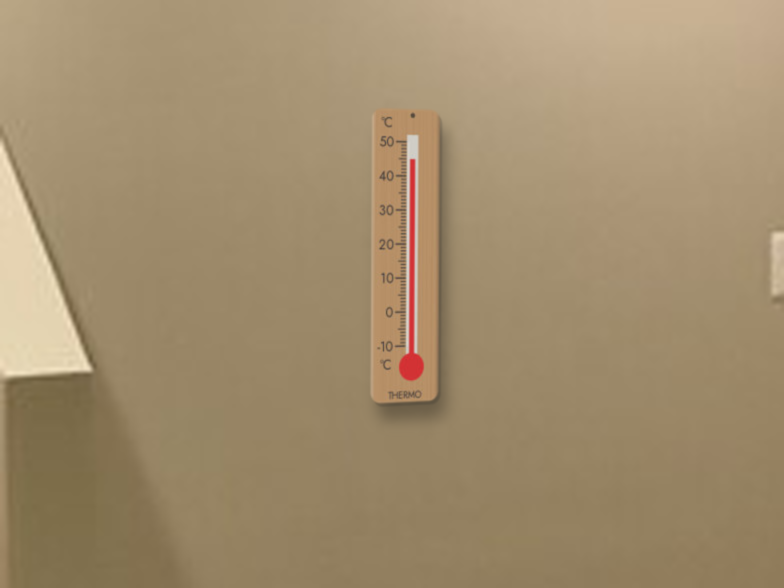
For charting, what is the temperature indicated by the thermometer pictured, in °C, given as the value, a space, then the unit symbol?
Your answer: 45 °C
